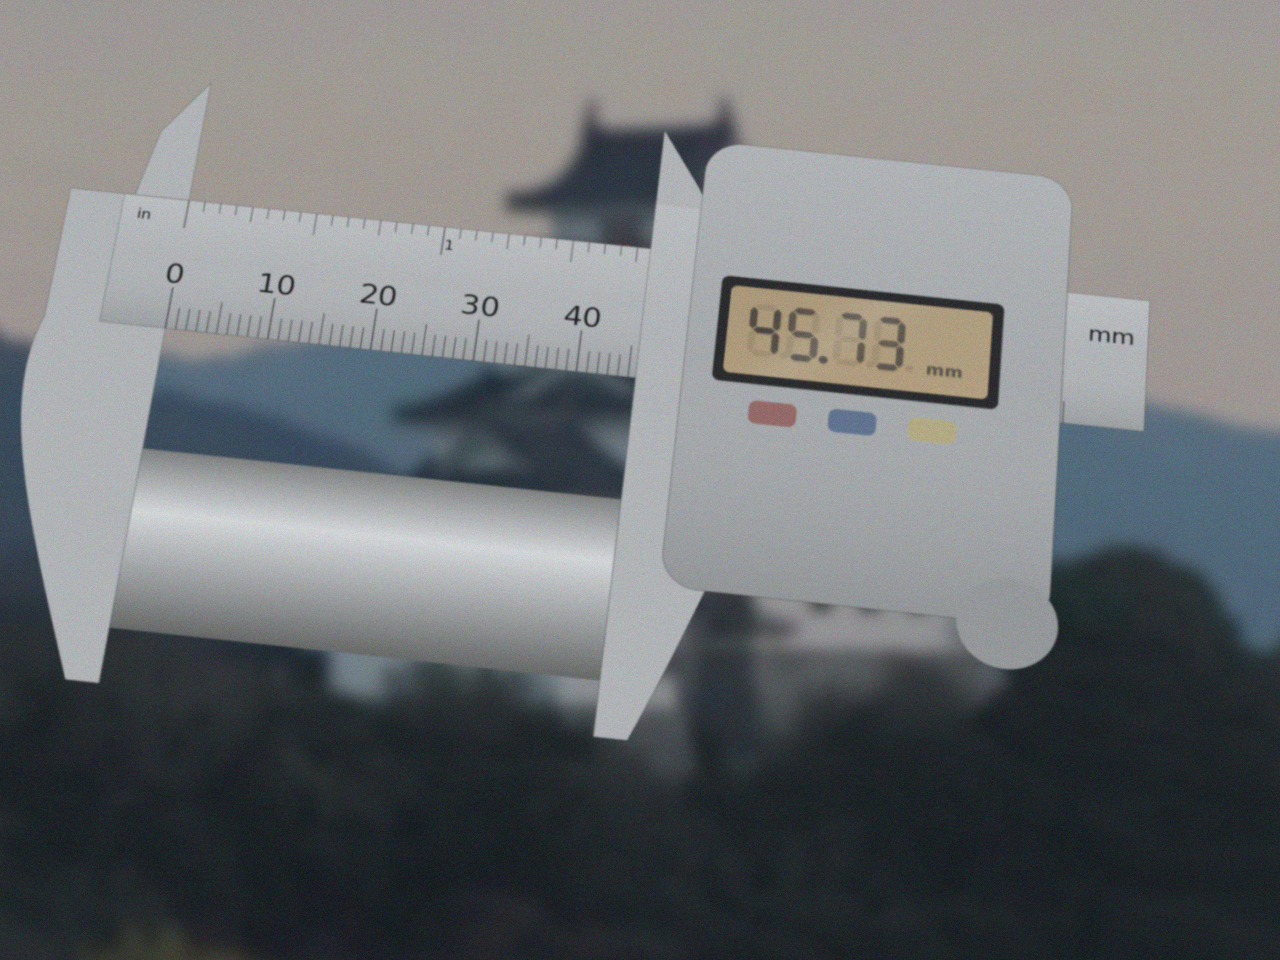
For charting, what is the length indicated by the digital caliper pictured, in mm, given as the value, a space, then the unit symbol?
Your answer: 45.73 mm
